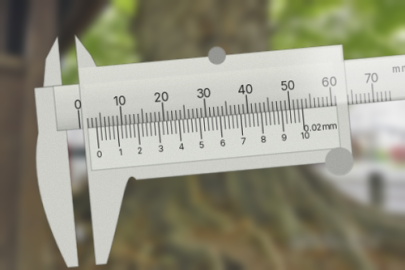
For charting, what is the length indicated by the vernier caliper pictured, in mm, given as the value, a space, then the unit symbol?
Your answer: 4.0 mm
